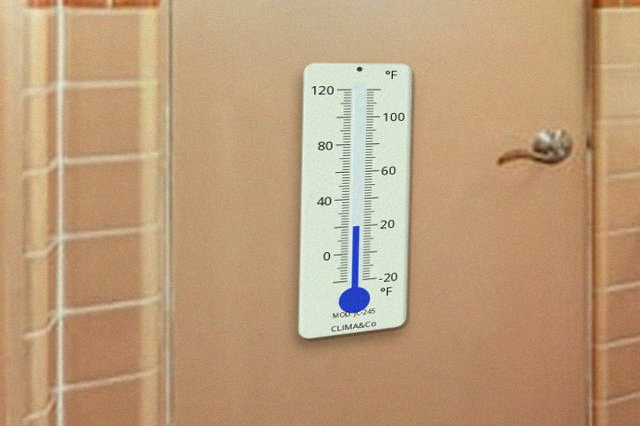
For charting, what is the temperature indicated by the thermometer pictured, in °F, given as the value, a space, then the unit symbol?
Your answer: 20 °F
